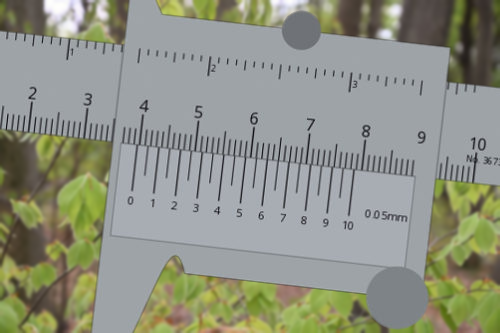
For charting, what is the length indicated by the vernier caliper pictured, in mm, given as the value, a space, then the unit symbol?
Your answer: 39.6 mm
